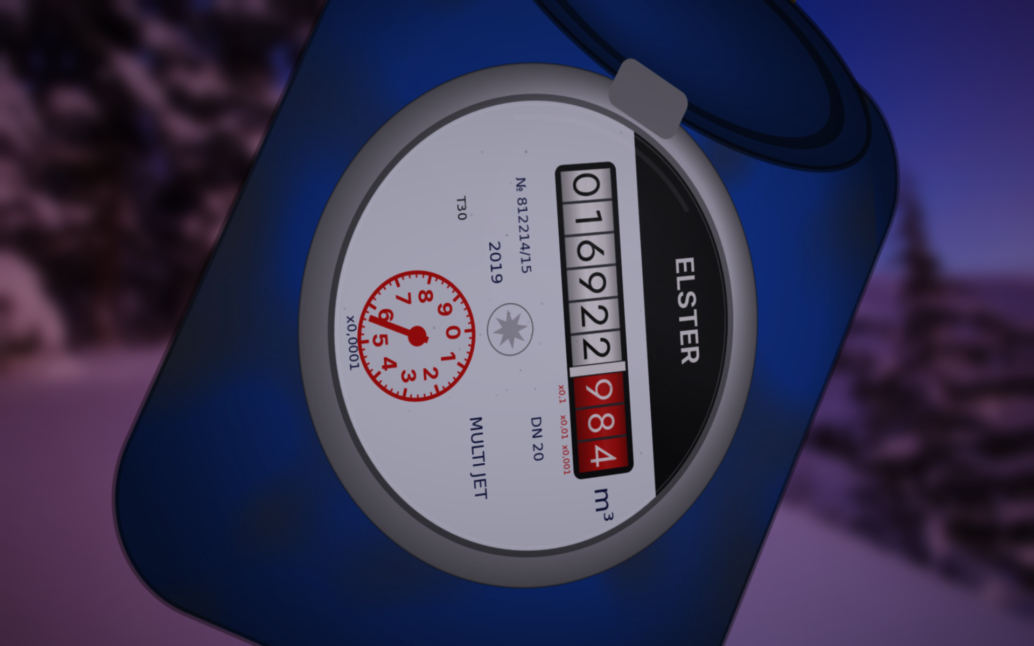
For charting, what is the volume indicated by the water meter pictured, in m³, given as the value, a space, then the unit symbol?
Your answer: 16922.9845 m³
